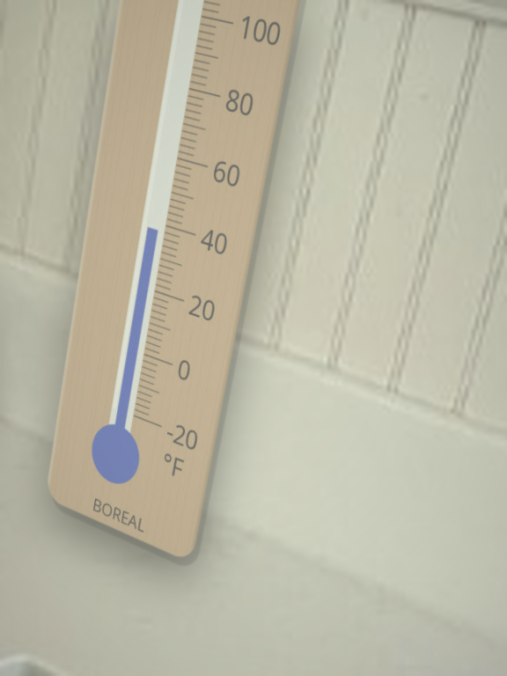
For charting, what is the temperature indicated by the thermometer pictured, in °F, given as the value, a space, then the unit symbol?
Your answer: 38 °F
